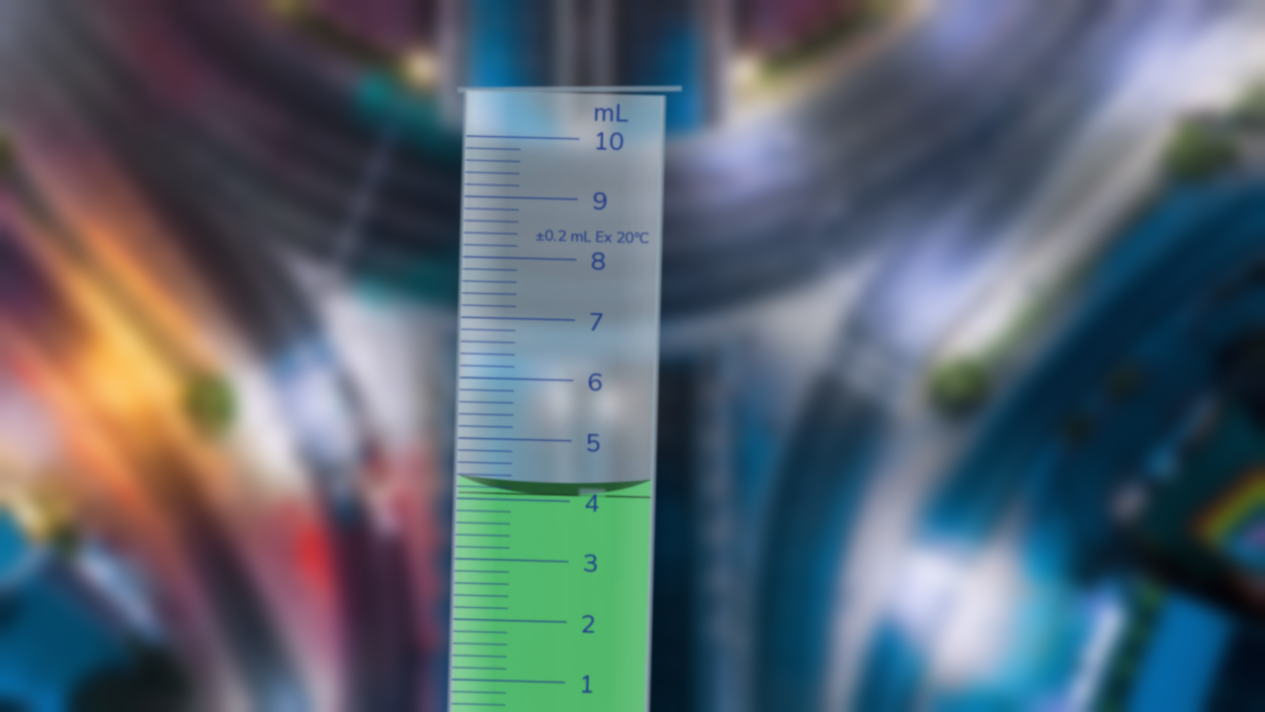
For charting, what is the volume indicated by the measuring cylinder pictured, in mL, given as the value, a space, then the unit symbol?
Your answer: 4.1 mL
